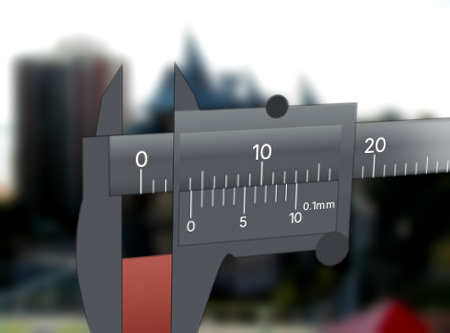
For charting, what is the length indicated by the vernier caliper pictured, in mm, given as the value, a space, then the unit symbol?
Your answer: 4.1 mm
